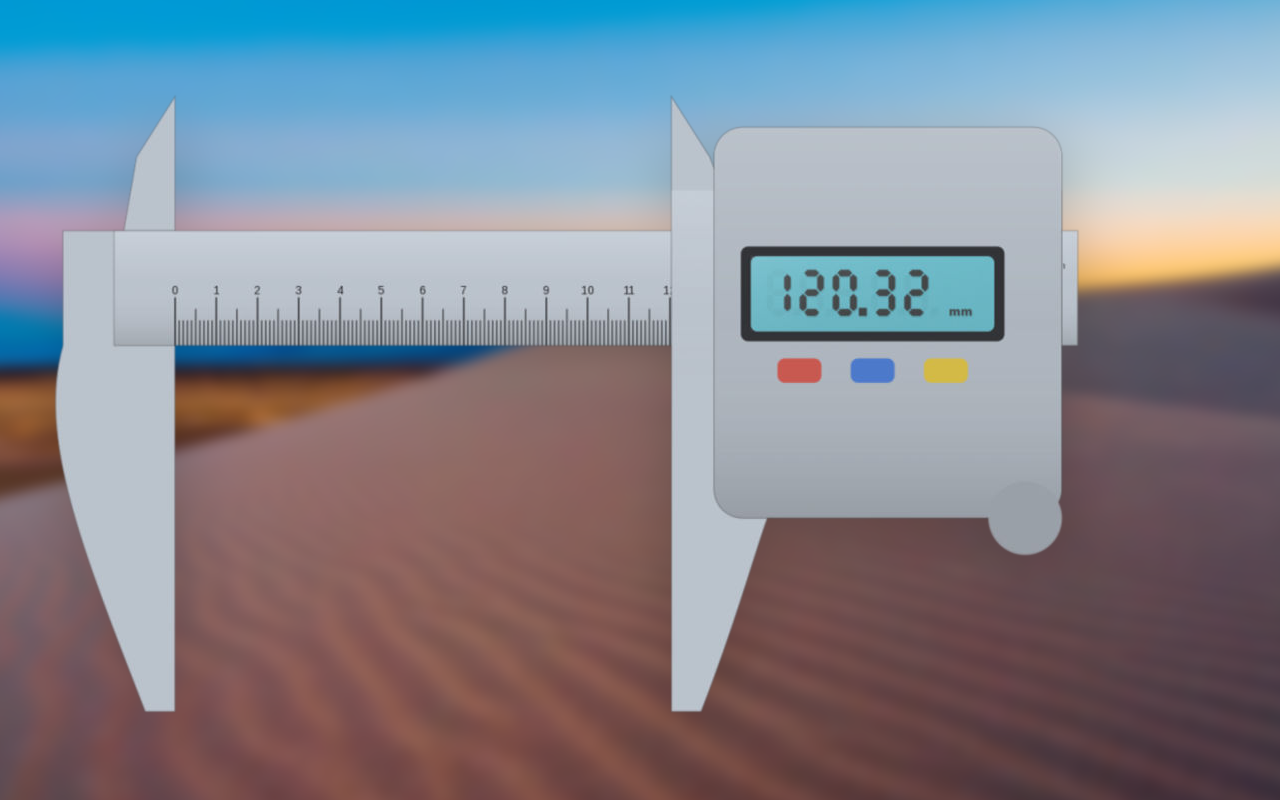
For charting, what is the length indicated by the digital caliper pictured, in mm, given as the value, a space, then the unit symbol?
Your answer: 120.32 mm
